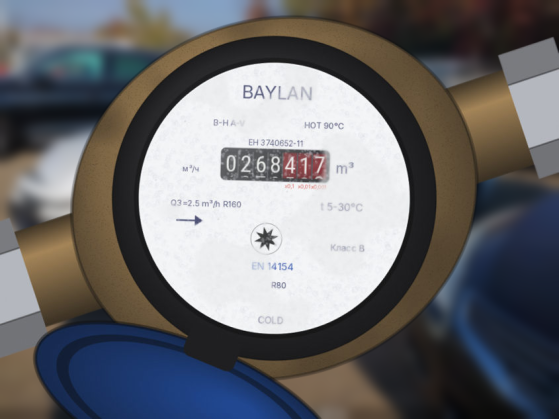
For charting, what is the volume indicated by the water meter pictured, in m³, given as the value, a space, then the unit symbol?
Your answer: 268.417 m³
